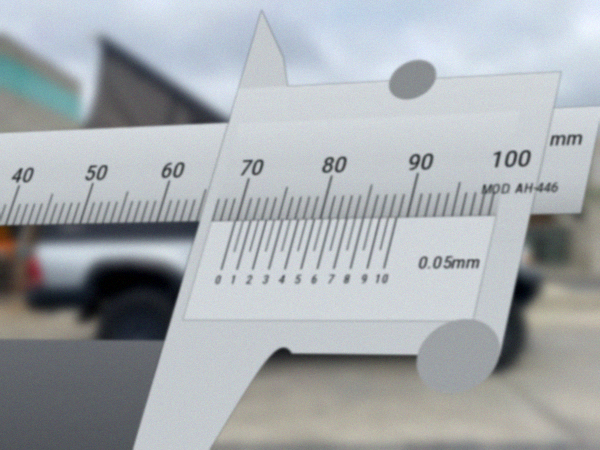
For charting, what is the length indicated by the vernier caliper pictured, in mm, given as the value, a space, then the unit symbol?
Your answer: 69.8 mm
